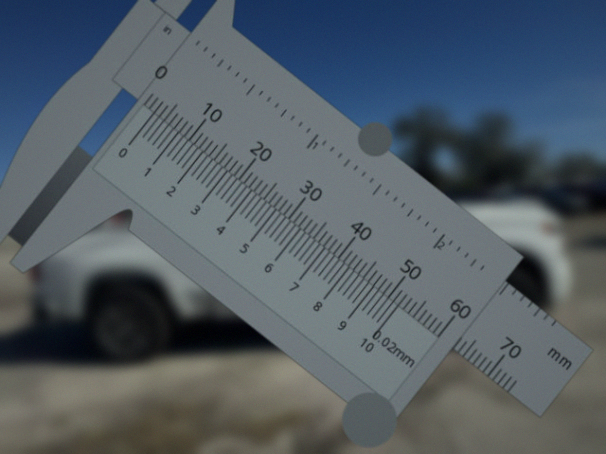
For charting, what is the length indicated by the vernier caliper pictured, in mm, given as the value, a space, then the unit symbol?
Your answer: 3.0 mm
